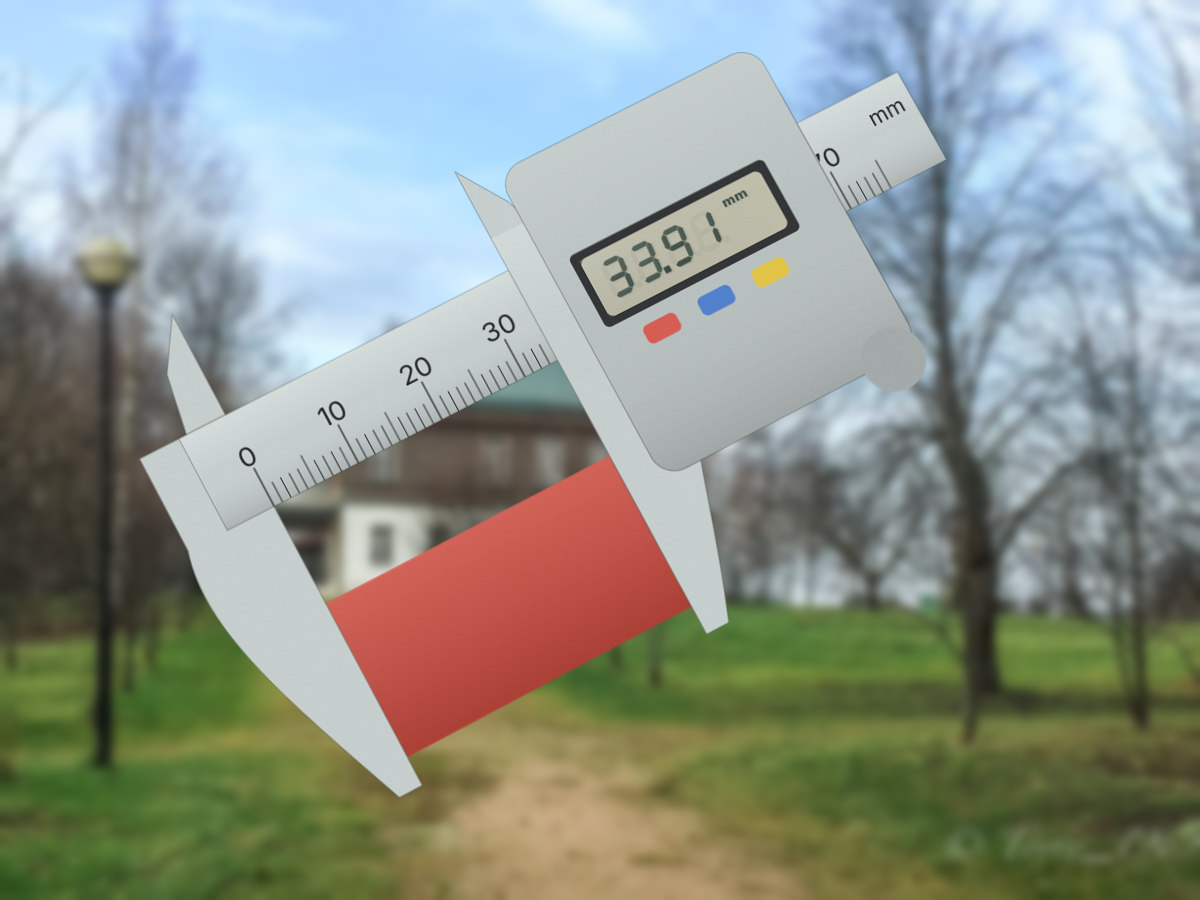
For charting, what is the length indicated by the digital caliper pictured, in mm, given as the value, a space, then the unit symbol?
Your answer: 33.91 mm
